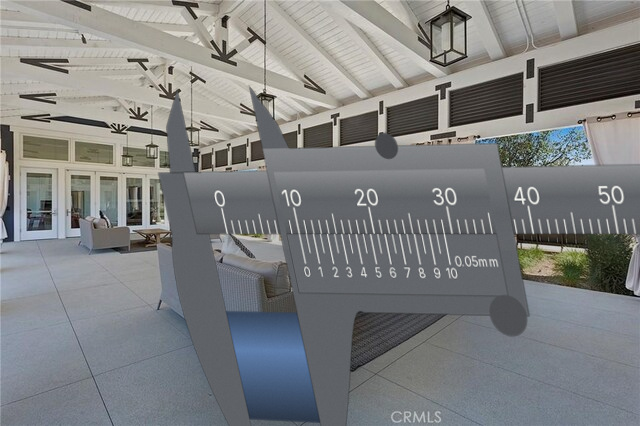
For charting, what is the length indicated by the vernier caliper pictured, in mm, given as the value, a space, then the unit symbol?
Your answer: 10.0 mm
